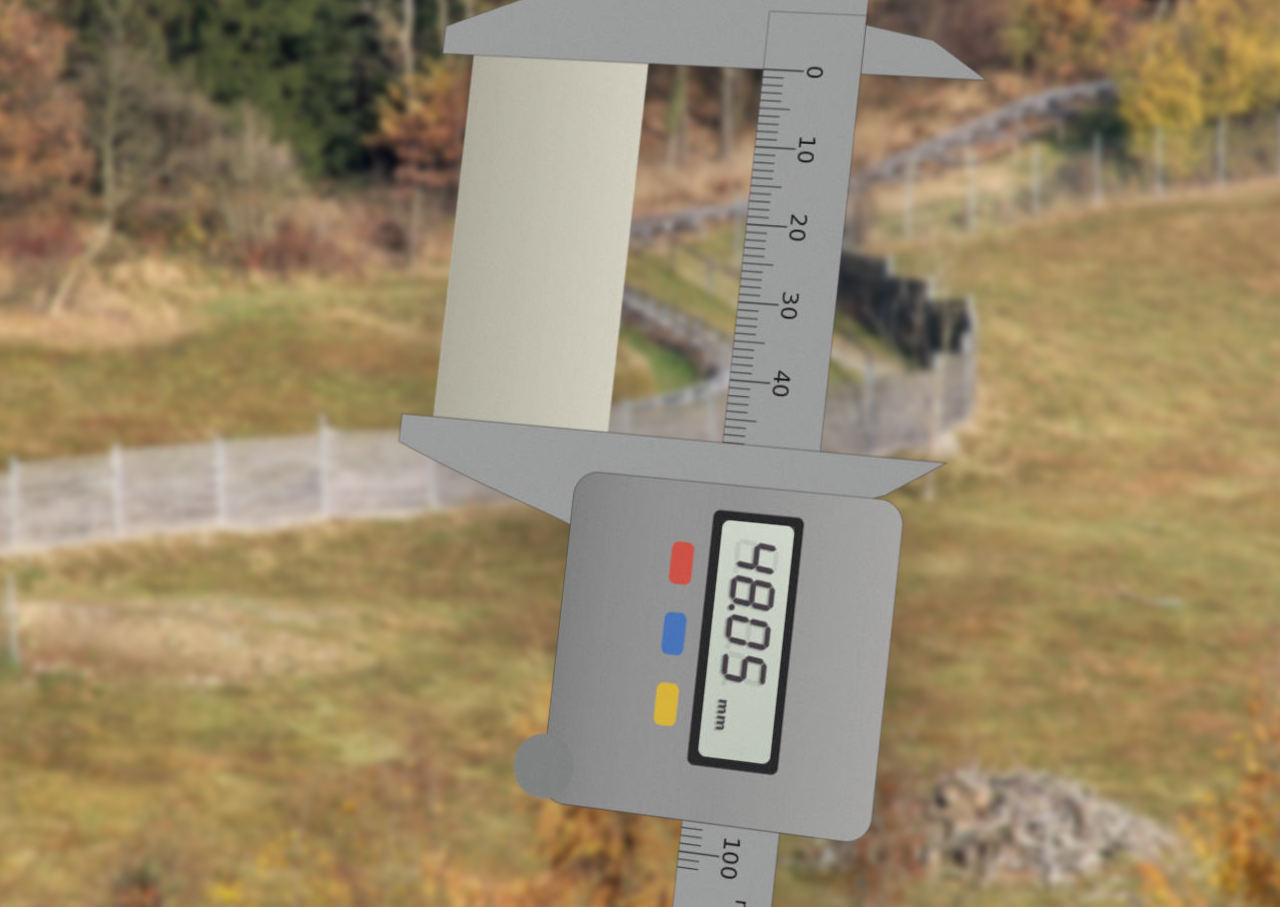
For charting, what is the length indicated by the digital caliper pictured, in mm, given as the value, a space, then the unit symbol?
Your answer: 48.05 mm
